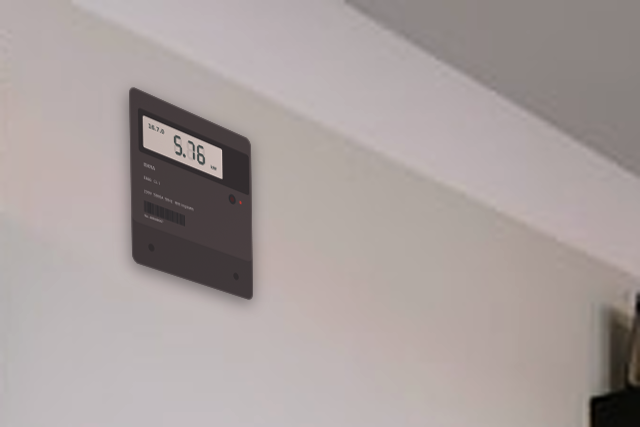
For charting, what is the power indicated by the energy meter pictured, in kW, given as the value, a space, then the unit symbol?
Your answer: 5.76 kW
